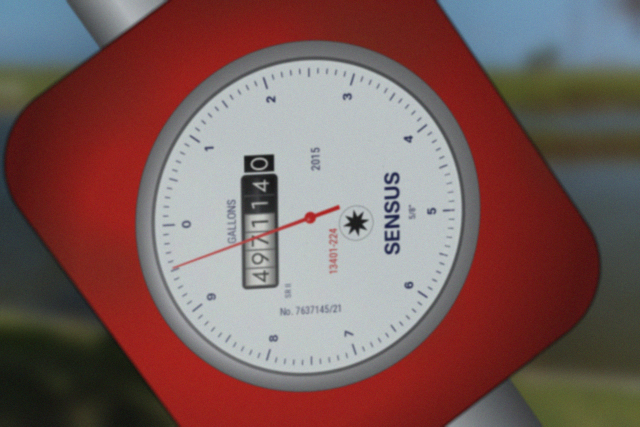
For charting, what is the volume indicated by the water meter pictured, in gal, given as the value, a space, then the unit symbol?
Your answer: 4971139.5 gal
